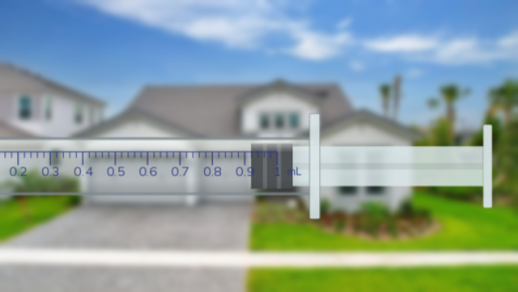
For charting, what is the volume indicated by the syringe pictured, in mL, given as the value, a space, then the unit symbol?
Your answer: 0.92 mL
